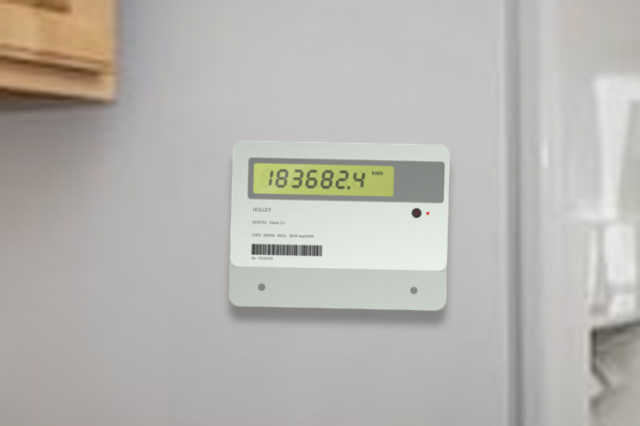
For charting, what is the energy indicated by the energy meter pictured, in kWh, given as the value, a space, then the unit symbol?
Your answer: 183682.4 kWh
